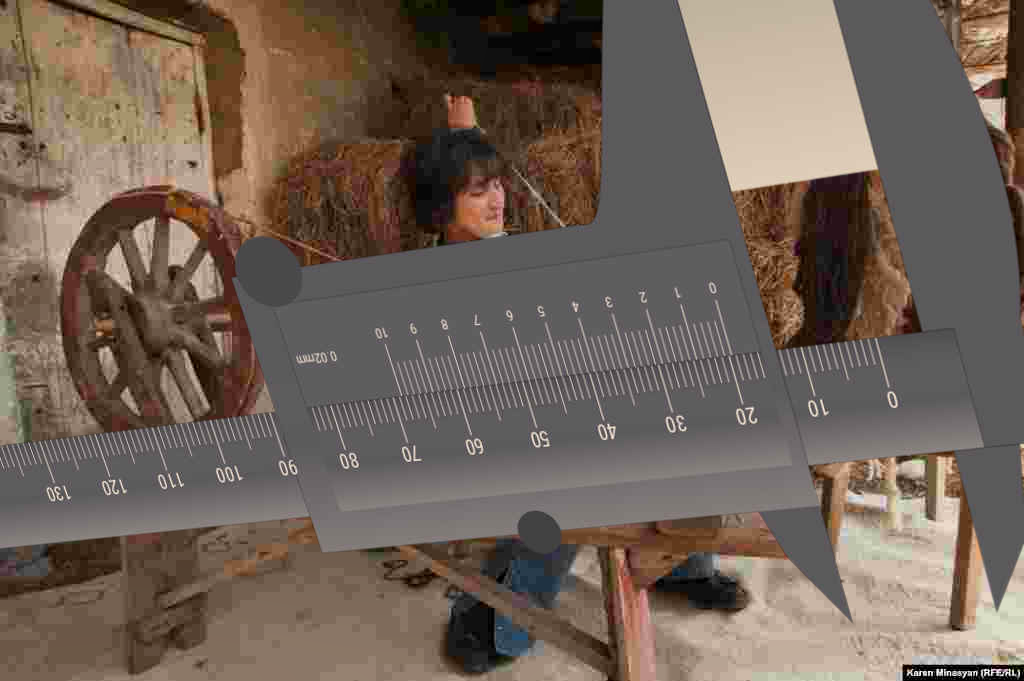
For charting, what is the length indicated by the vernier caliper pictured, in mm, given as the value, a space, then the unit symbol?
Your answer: 19.6 mm
